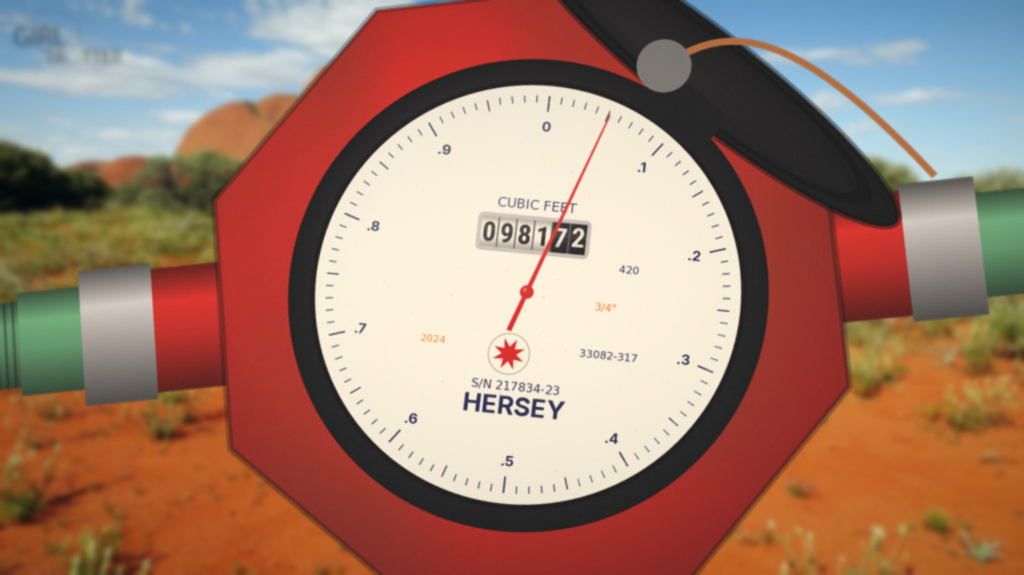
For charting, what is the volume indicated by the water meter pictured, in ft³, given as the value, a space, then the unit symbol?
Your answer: 98172.05 ft³
